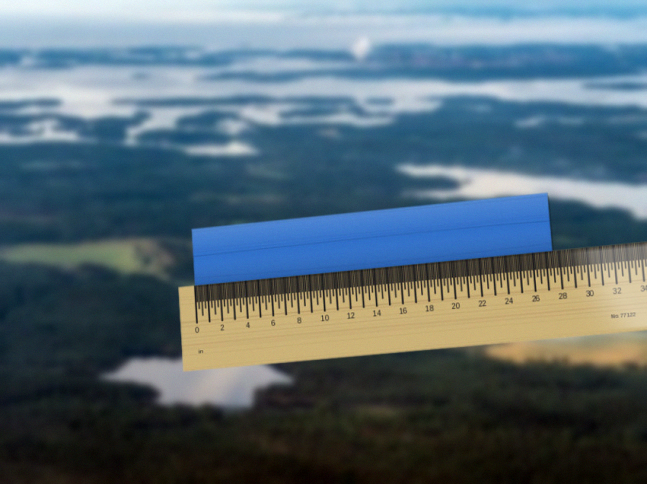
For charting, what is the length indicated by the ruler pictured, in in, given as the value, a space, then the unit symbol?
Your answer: 27.5 in
